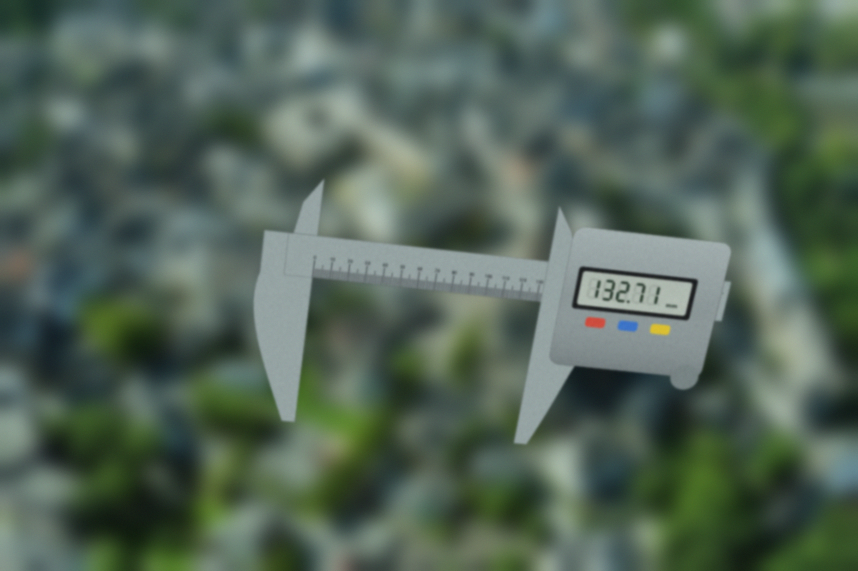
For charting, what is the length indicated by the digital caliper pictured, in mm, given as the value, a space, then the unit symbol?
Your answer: 132.71 mm
